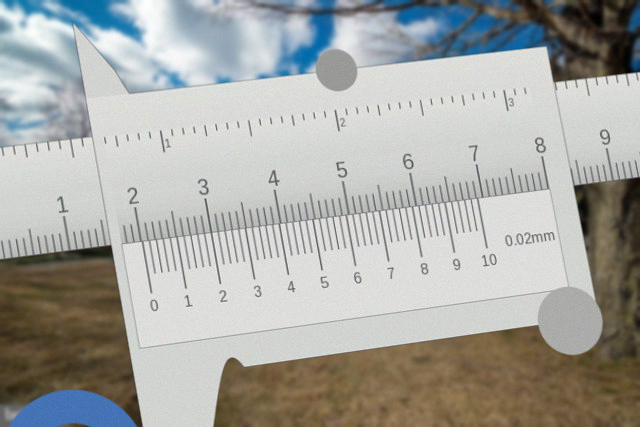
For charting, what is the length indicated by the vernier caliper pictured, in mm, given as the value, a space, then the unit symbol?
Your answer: 20.2 mm
